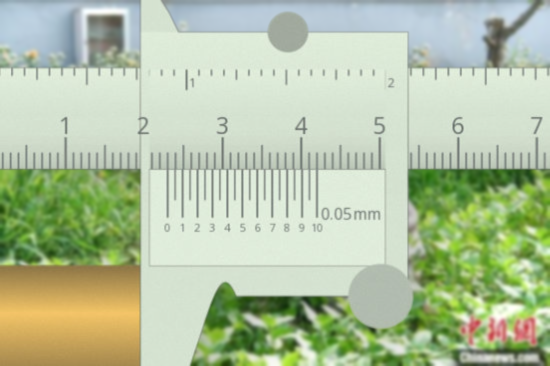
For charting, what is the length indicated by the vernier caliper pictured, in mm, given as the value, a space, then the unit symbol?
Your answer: 23.0 mm
